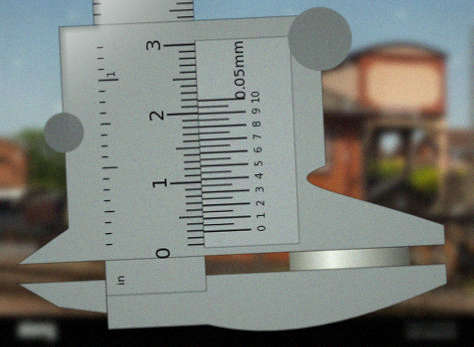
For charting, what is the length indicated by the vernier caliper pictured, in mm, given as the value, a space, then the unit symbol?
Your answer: 2.8 mm
